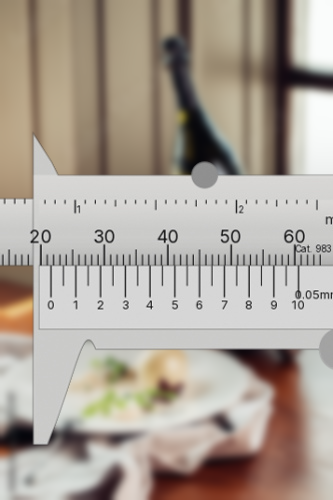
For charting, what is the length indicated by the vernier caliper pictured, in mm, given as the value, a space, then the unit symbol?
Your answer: 21.6 mm
